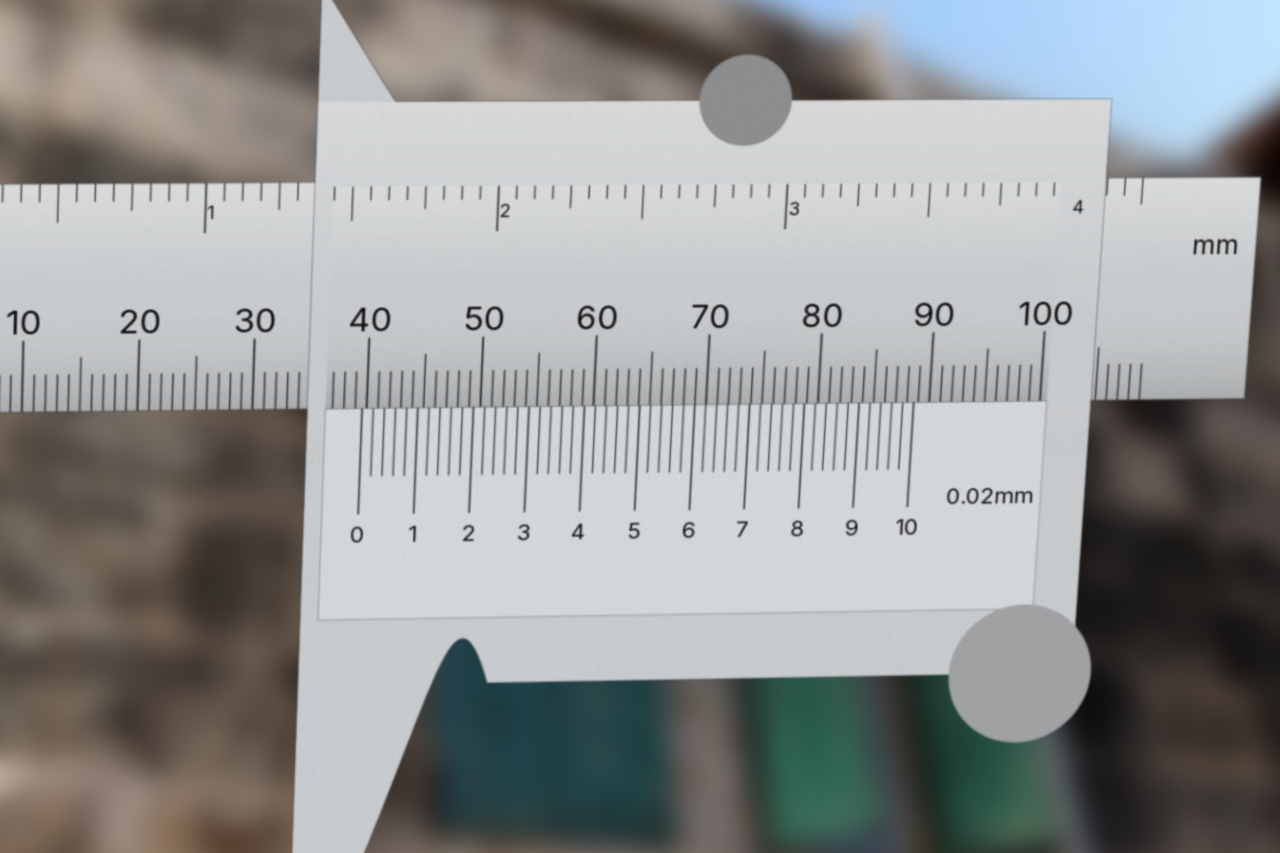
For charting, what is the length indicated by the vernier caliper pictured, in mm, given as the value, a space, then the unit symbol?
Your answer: 39.6 mm
